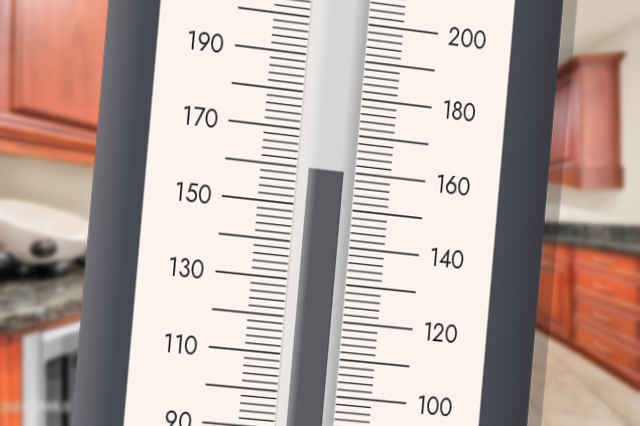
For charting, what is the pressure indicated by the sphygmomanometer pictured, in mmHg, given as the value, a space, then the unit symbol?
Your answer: 160 mmHg
